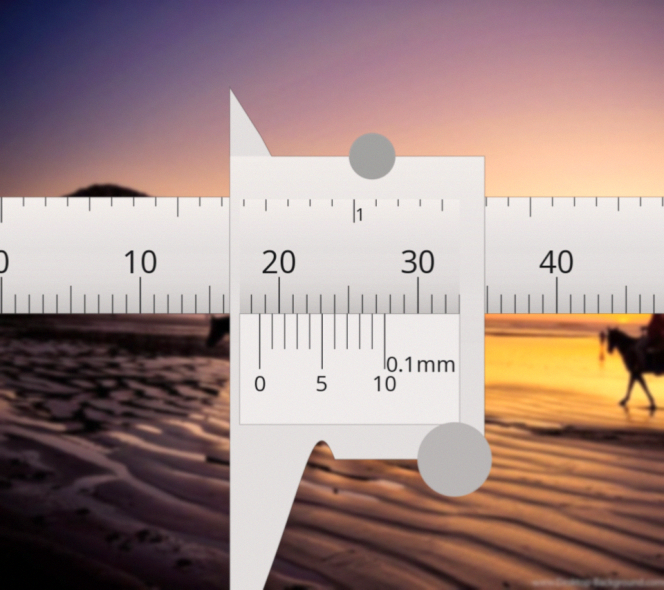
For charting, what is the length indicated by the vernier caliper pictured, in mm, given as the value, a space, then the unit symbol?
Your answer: 18.6 mm
